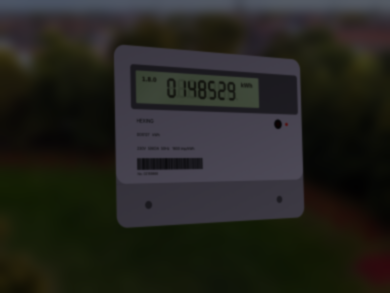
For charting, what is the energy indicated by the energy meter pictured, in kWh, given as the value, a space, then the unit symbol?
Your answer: 148529 kWh
